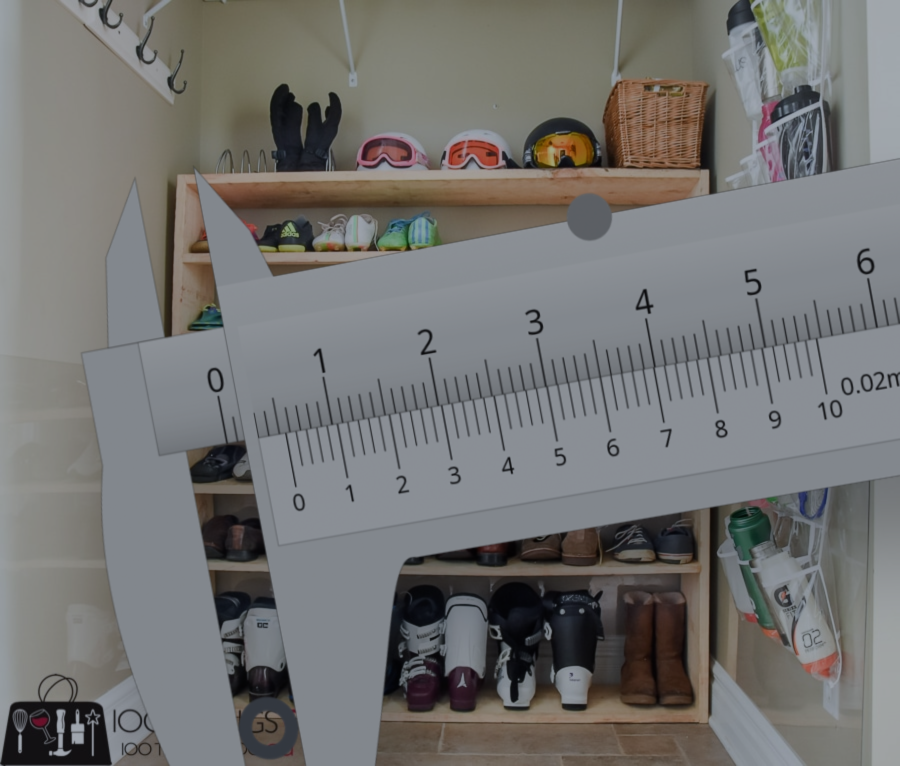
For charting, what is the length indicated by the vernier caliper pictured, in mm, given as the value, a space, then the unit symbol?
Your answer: 5.6 mm
